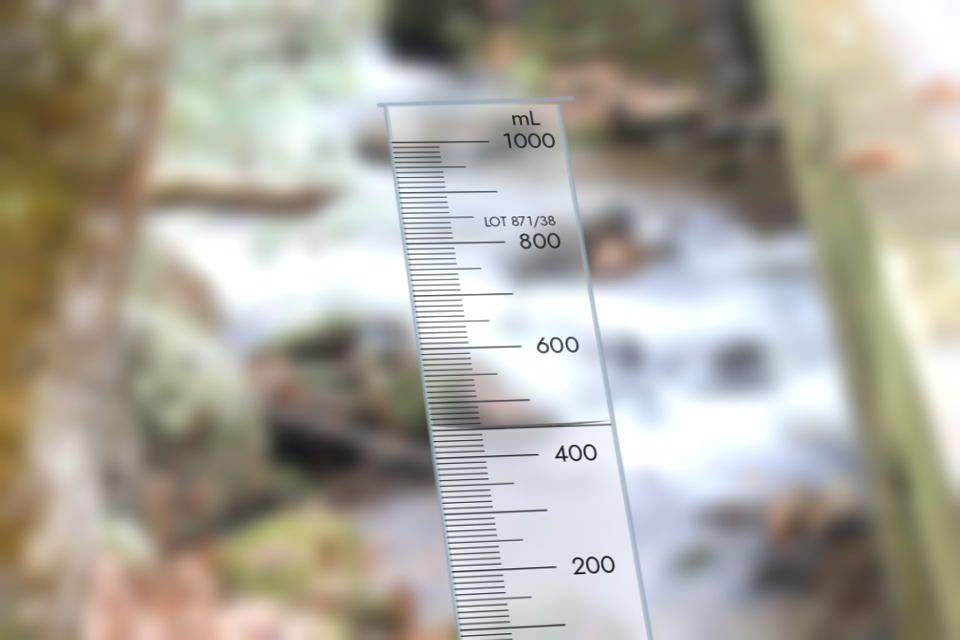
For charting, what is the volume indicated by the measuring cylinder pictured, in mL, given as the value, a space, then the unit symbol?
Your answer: 450 mL
